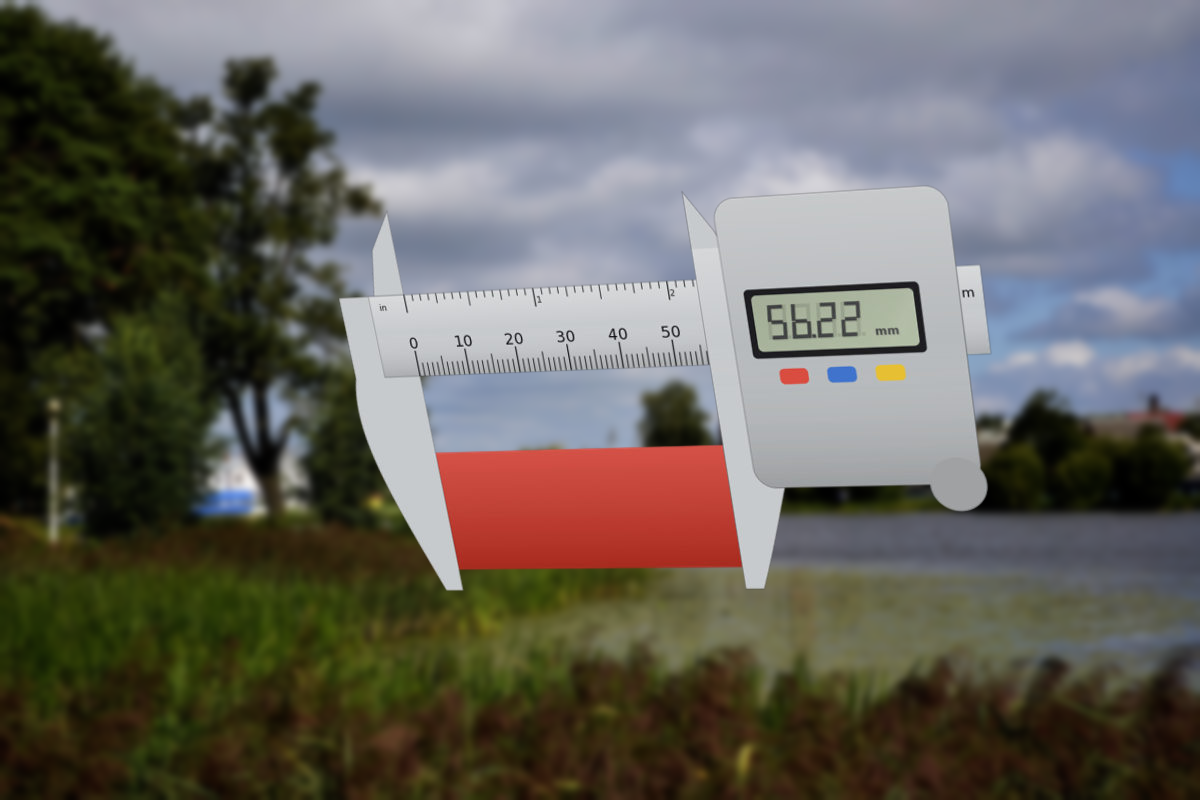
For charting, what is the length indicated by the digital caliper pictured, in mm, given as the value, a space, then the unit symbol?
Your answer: 56.22 mm
